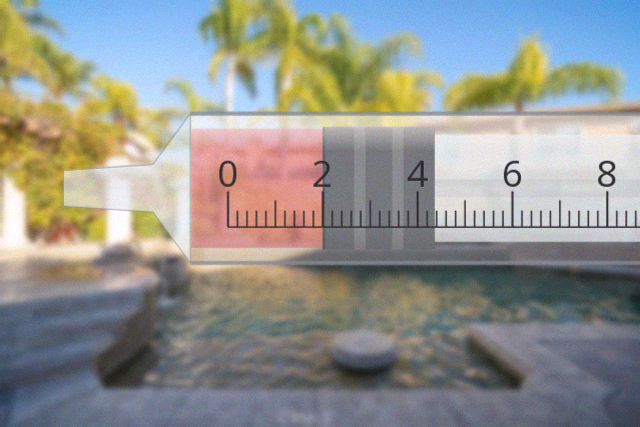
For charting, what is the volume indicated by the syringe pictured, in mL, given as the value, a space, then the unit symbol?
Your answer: 2 mL
